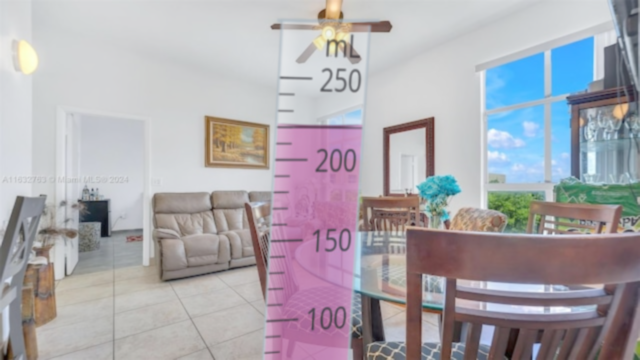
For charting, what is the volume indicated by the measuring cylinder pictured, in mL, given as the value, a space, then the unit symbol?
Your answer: 220 mL
